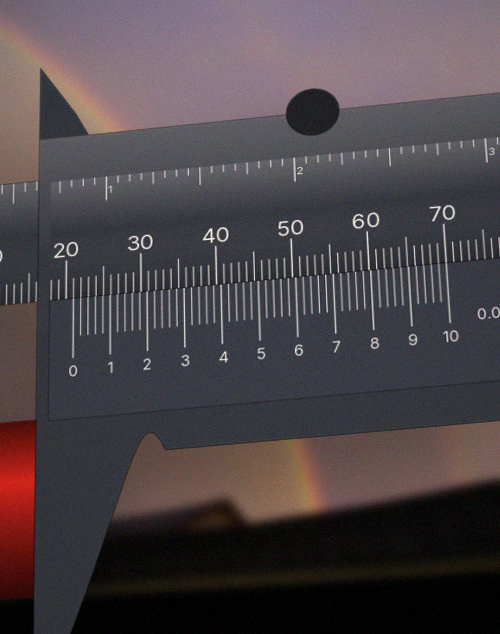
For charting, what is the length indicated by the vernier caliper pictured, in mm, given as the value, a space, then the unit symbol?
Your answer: 21.0 mm
